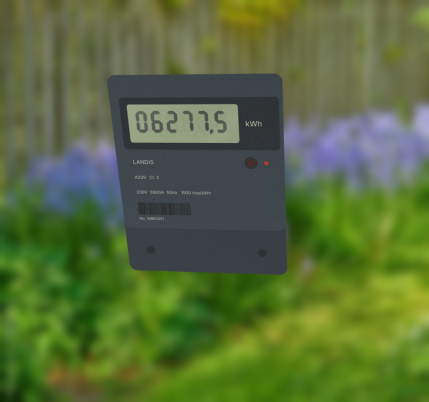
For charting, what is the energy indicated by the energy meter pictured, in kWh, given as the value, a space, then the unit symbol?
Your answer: 6277.5 kWh
